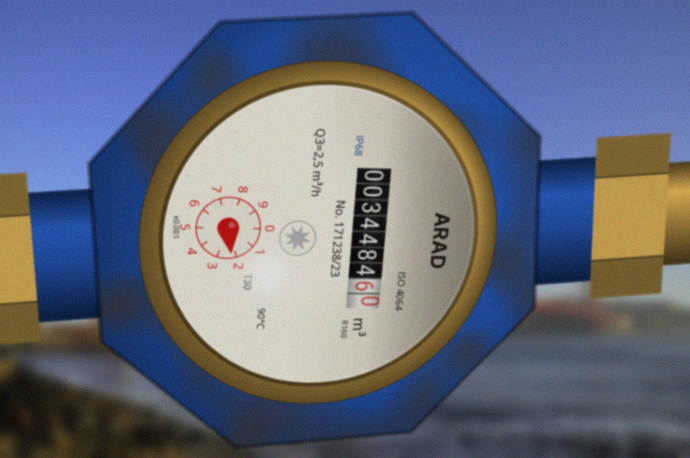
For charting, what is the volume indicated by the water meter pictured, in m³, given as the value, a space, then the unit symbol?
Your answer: 34484.602 m³
